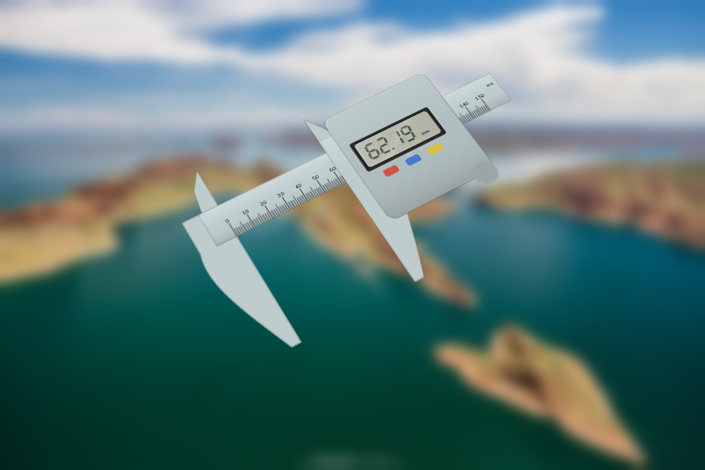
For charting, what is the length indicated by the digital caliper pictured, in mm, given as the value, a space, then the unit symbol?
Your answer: 62.19 mm
